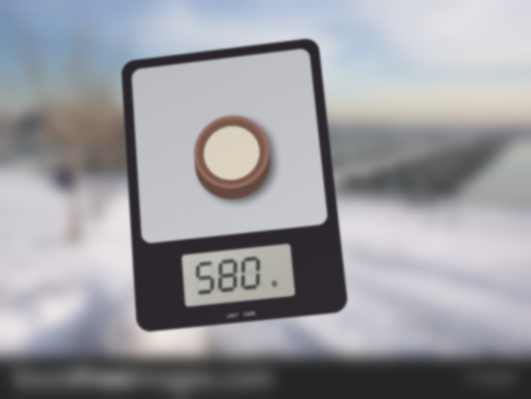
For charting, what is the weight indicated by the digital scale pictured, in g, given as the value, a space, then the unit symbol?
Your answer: 580 g
